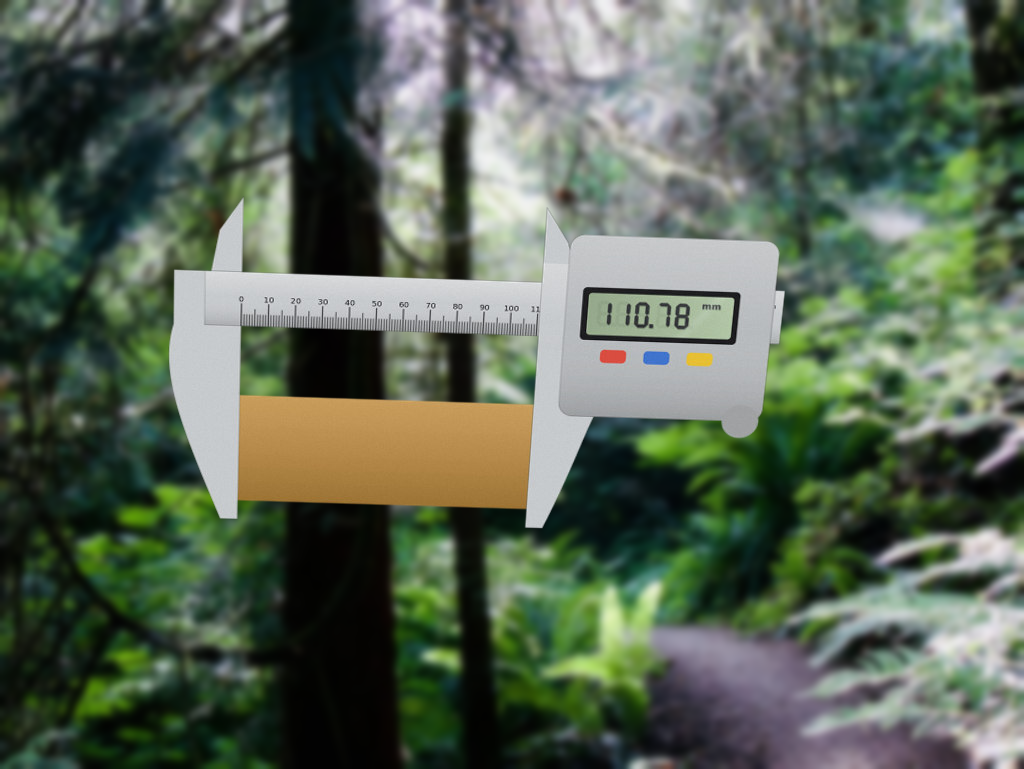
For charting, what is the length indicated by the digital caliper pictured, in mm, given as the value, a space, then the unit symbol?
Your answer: 110.78 mm
